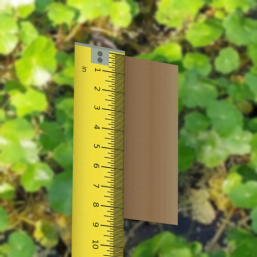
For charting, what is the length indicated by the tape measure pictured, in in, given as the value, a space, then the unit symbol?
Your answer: 8.5 in
